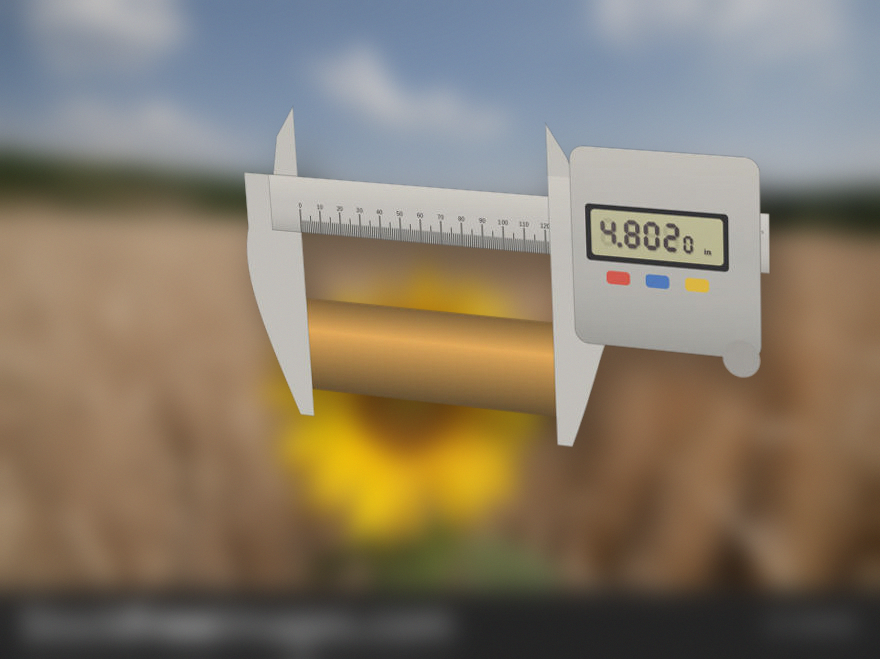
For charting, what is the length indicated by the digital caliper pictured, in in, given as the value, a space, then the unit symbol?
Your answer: 4.8020 in
